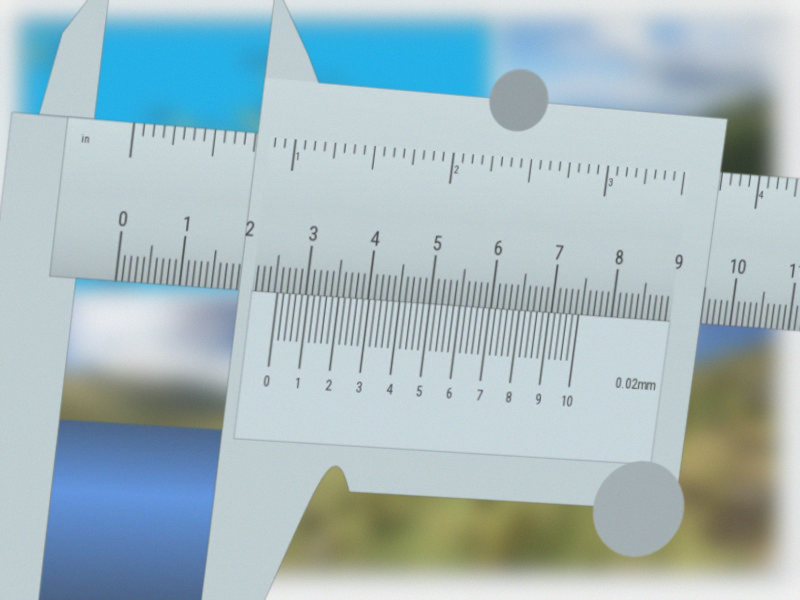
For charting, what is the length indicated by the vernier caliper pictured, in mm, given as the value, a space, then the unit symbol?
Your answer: 25.5 mm
